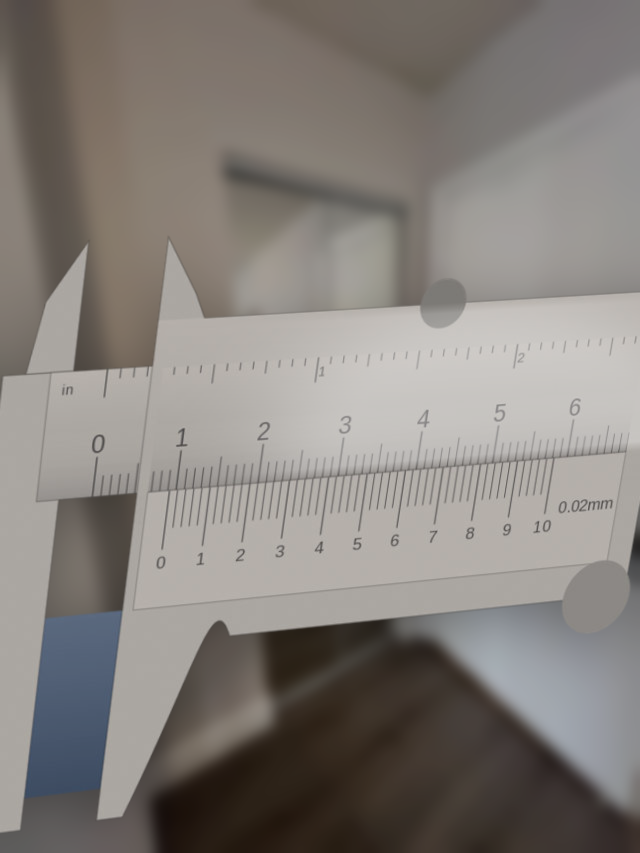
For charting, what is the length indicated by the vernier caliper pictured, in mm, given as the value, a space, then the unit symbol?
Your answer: 9.2 mm
